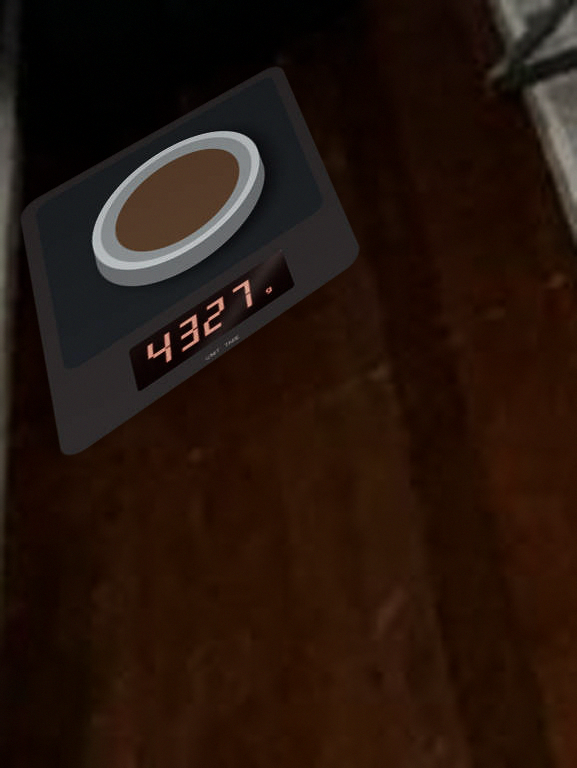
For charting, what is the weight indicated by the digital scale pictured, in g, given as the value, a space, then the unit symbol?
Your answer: 4327 g
